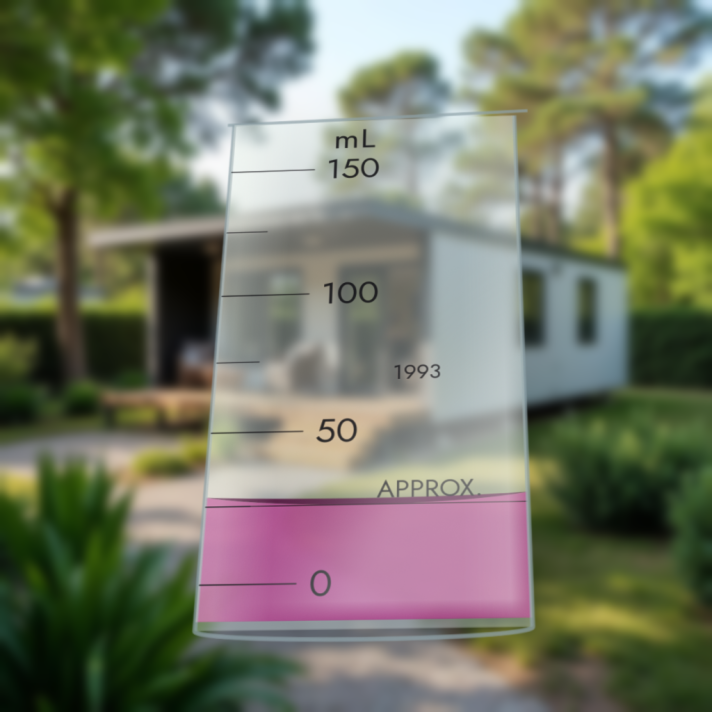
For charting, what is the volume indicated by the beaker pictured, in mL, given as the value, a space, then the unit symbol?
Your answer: 25 mL
